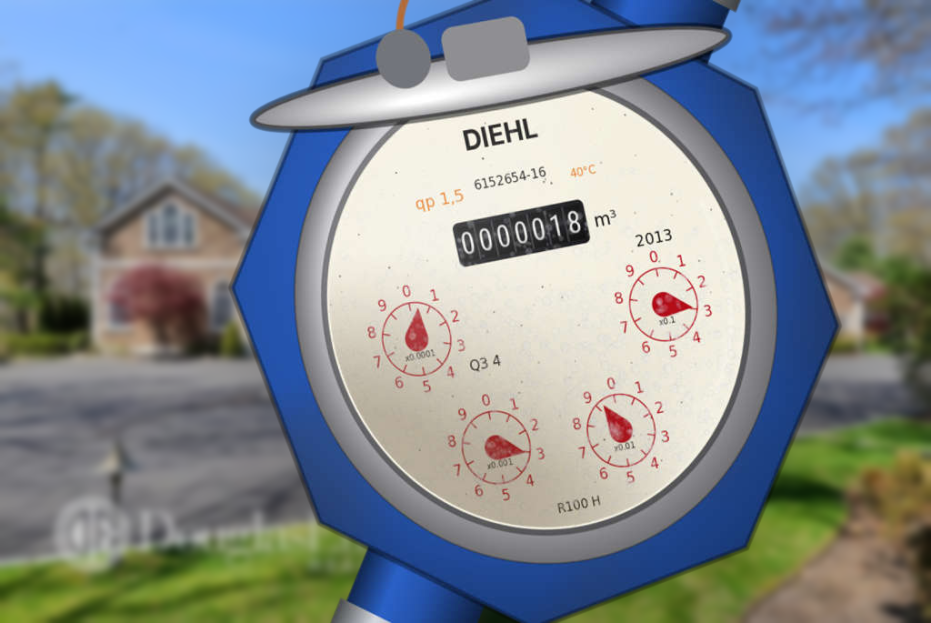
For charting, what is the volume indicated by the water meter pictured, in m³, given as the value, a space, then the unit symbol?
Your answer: 18.2930 m³
